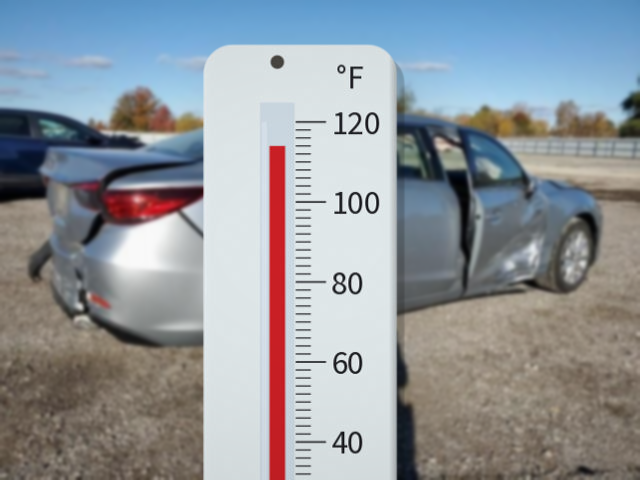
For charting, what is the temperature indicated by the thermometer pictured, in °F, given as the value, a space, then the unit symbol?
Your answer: 114 °F
